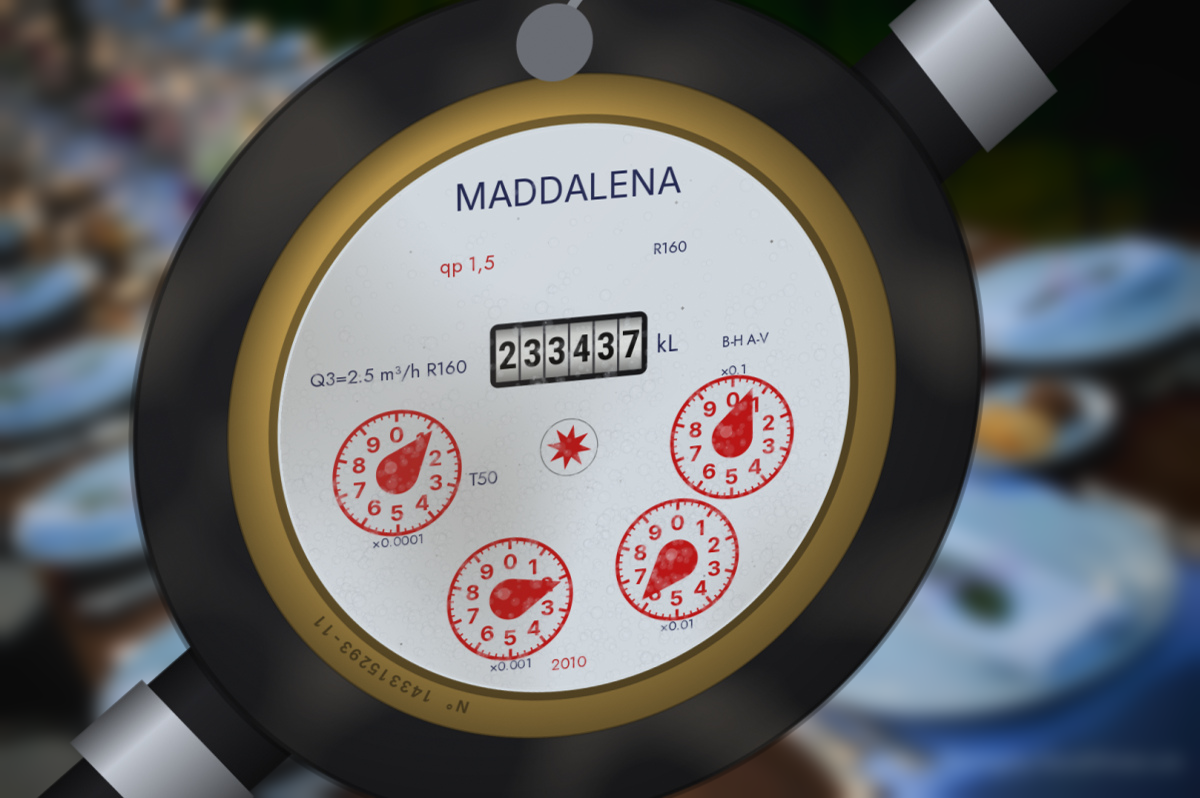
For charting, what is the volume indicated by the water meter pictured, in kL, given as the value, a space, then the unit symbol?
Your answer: 233437.0621 kL
